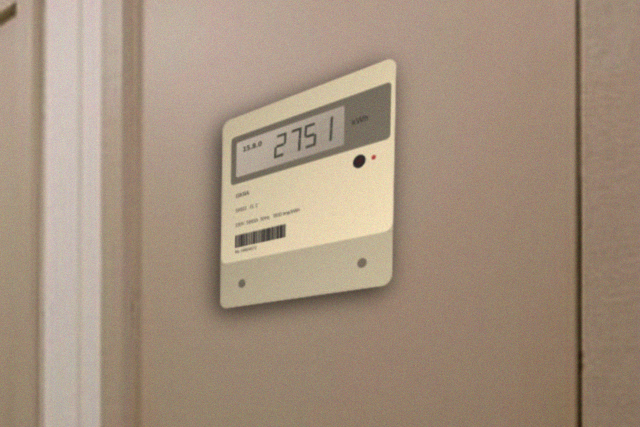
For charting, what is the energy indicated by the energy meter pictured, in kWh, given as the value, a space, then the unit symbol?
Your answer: 2751 kWh
